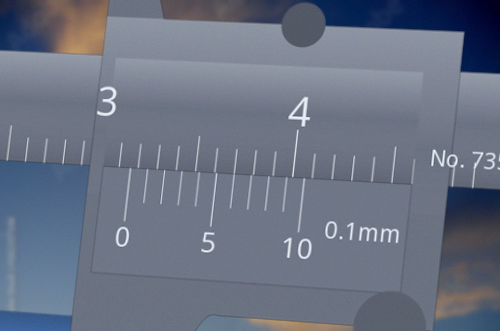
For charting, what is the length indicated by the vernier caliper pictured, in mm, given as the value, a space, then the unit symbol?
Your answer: 31.6 mm
